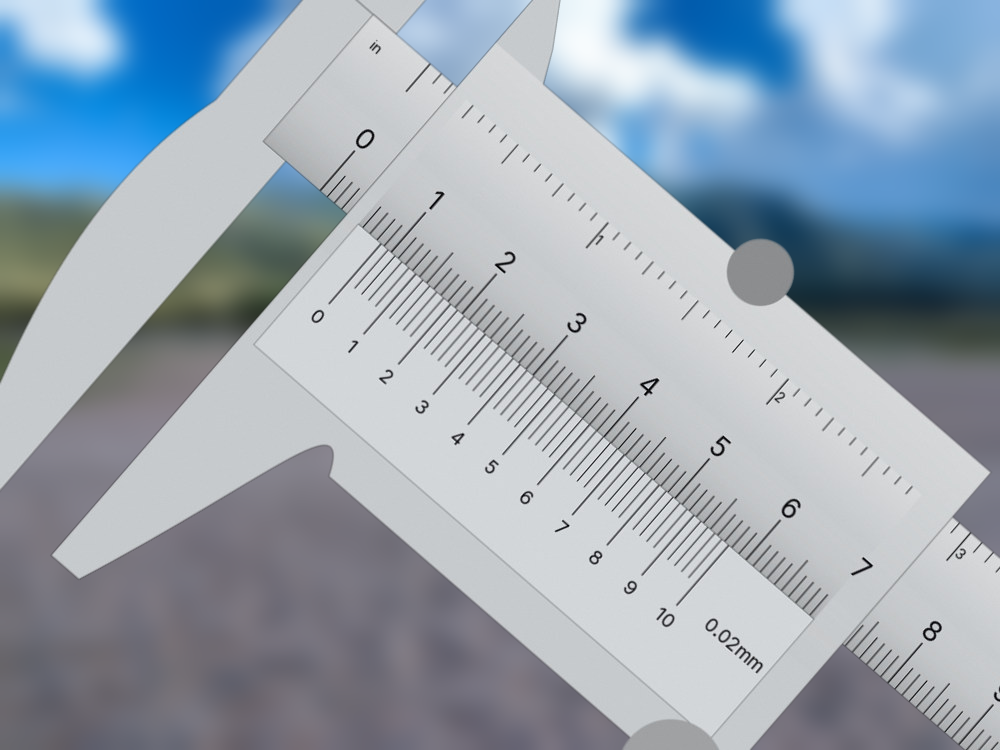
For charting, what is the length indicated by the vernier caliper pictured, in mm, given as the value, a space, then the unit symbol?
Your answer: 8.6 mm
